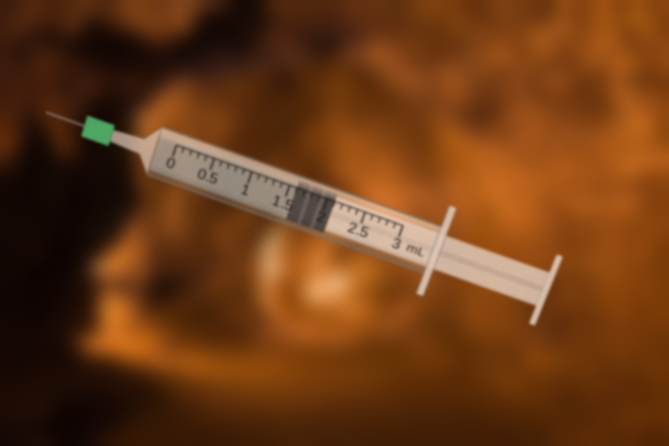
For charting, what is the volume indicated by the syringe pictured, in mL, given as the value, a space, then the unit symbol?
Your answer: 1.6 mL
